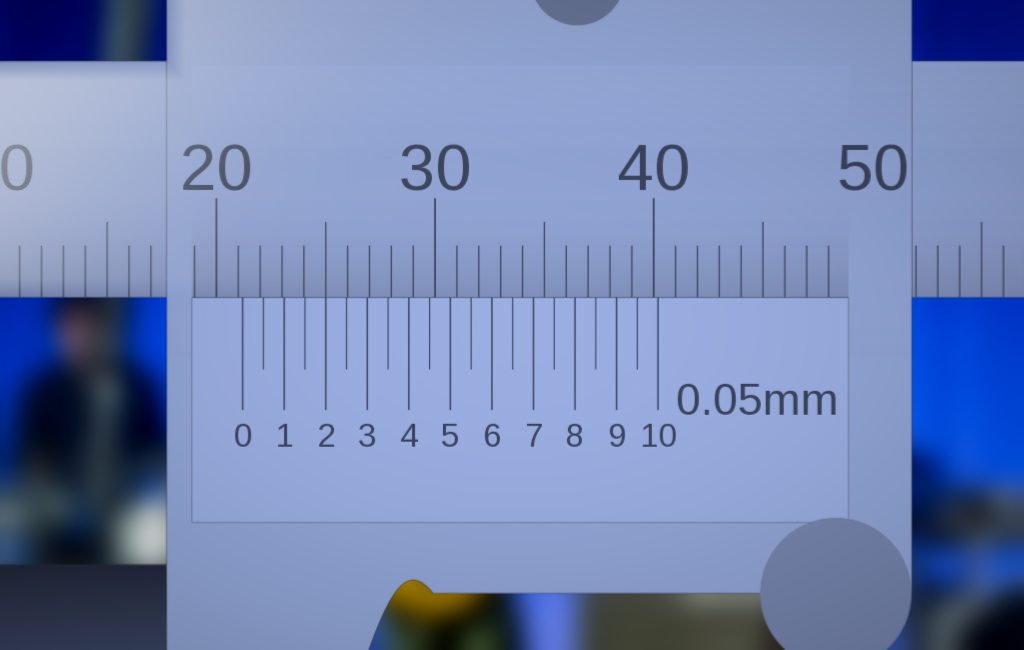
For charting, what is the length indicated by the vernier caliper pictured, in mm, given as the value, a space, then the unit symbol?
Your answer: 21.2 mm
